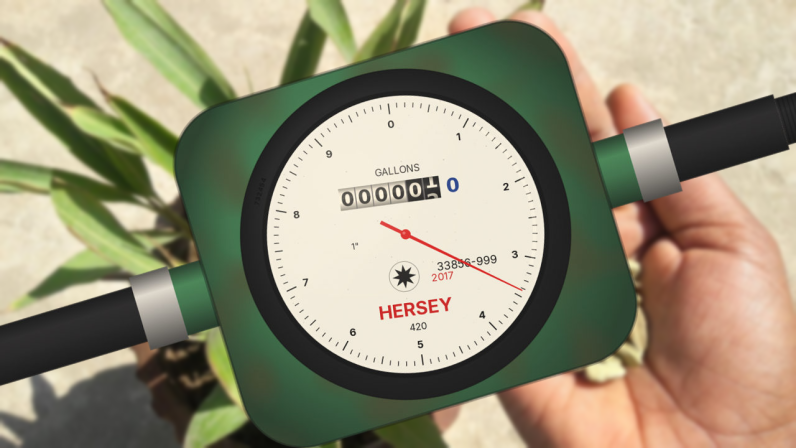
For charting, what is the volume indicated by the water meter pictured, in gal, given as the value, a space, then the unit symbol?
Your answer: 13.4 gal
